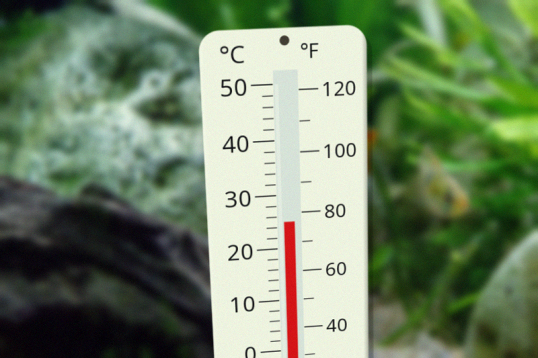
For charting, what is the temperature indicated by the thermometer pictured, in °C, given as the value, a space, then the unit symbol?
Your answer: 25 °C
